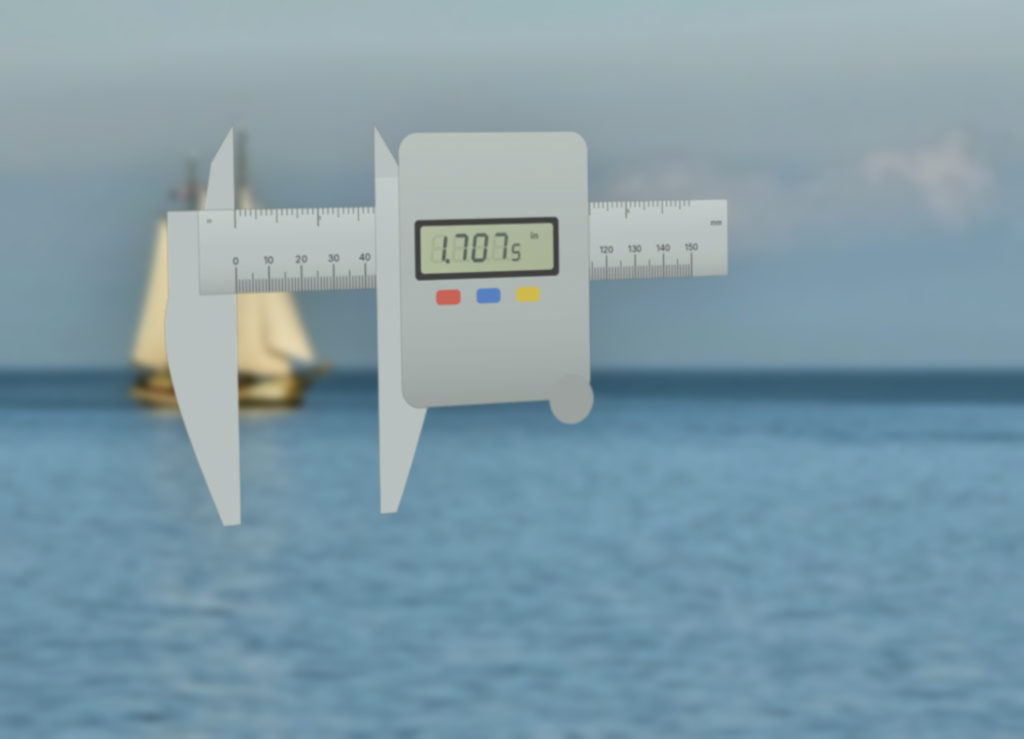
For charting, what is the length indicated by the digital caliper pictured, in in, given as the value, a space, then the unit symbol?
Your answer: 1.7075 in
